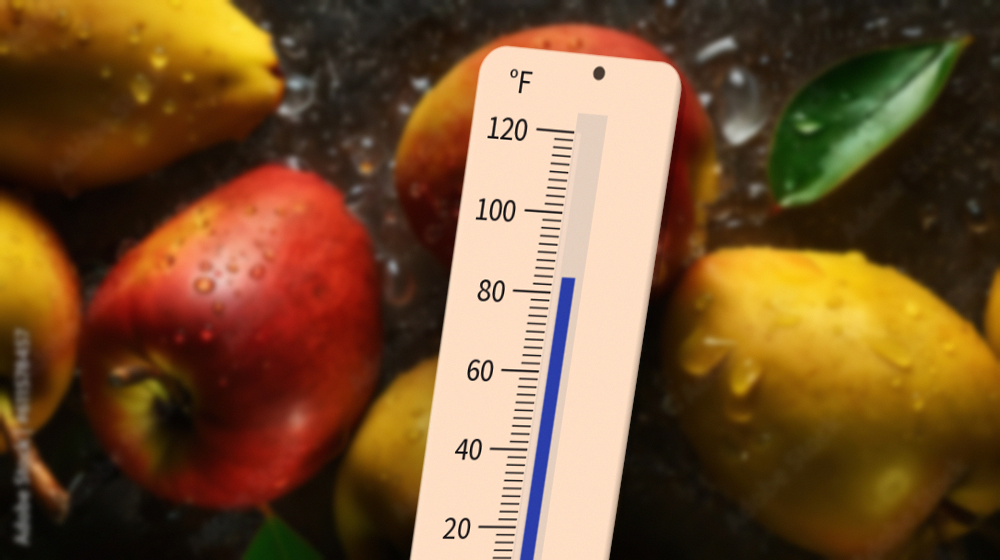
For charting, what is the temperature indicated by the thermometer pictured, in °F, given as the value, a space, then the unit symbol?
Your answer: 84 °F
